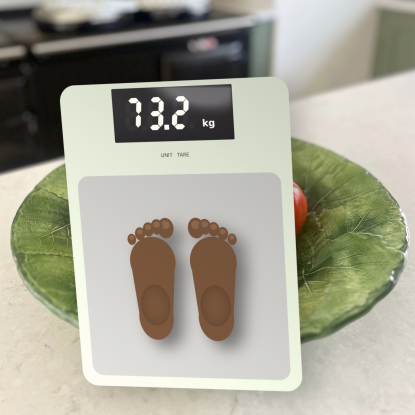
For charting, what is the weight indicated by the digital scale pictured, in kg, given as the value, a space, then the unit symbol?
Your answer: 73.2 kg
